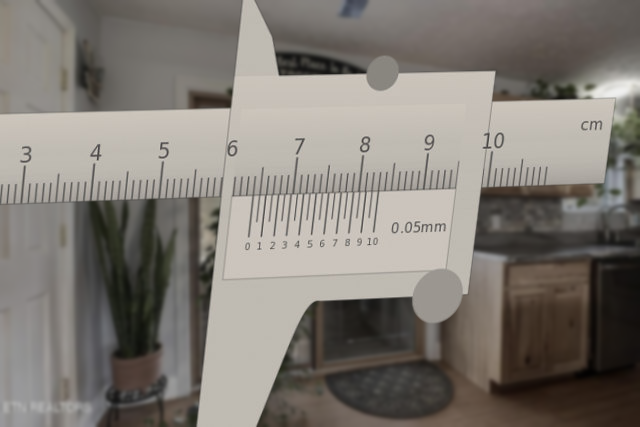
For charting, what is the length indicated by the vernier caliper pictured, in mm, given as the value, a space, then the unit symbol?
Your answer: 64.0 mm
